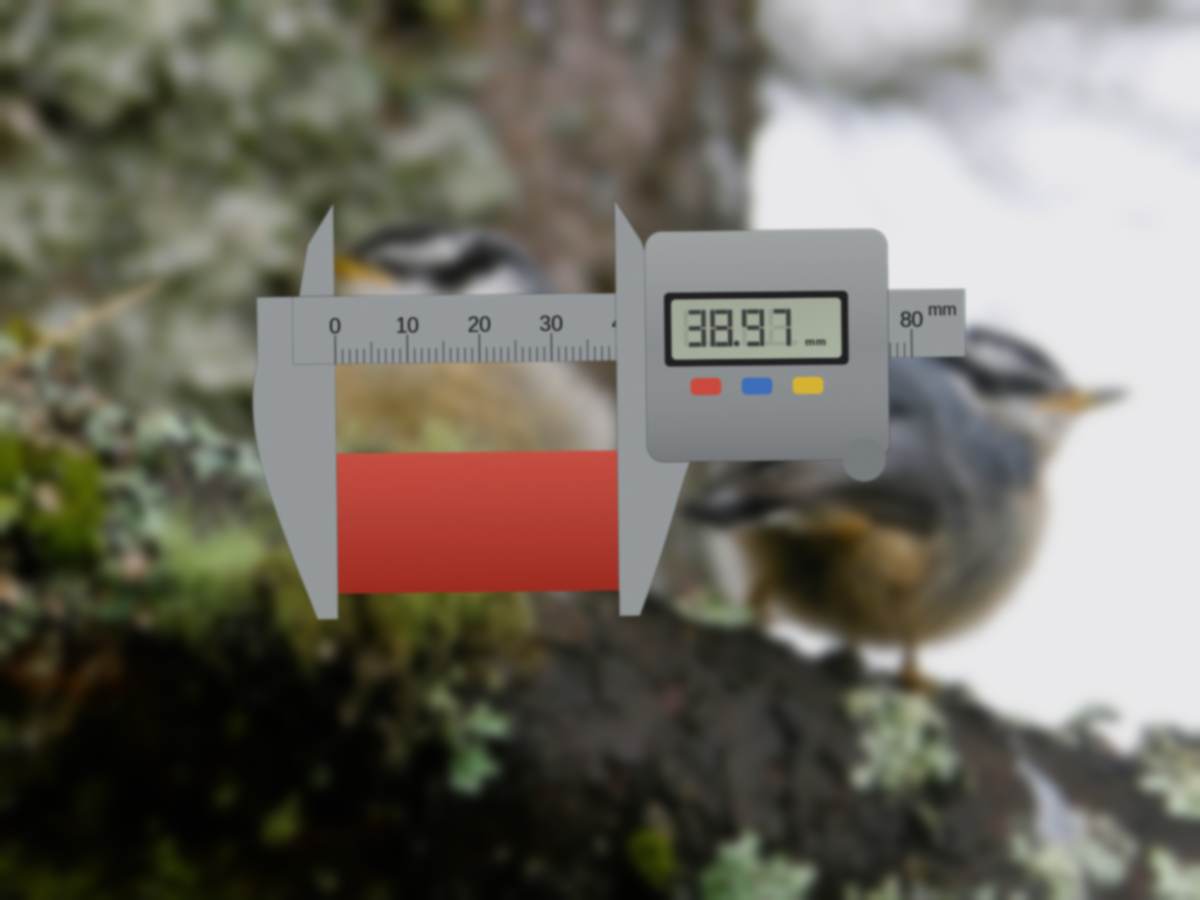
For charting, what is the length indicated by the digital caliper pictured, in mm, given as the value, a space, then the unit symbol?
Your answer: 38.97 mm
